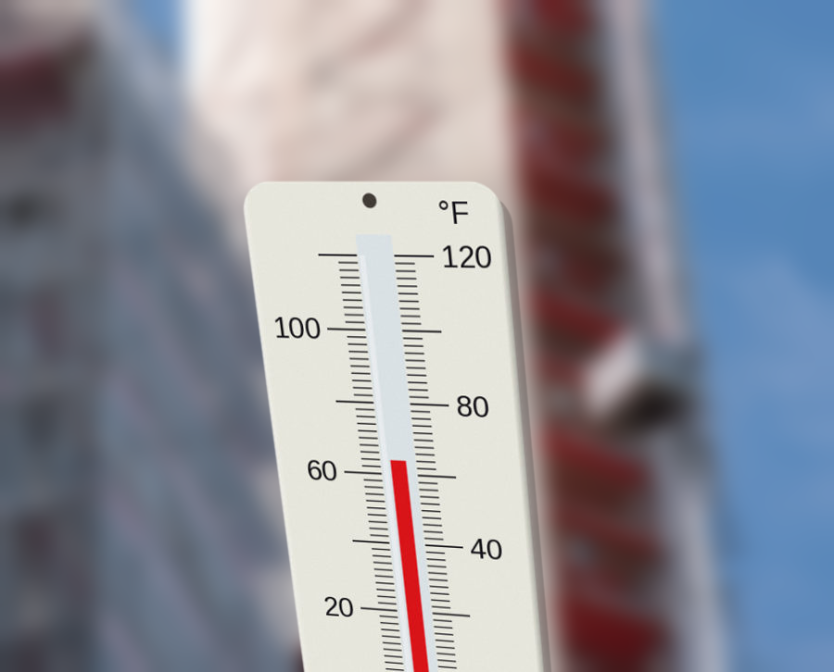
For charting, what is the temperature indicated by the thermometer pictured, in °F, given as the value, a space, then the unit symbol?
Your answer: 64 °F
